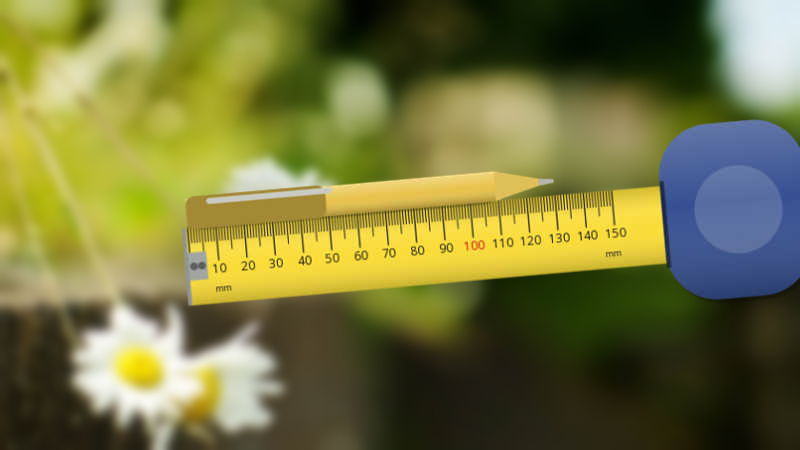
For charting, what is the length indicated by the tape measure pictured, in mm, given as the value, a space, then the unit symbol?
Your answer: 130 mm
